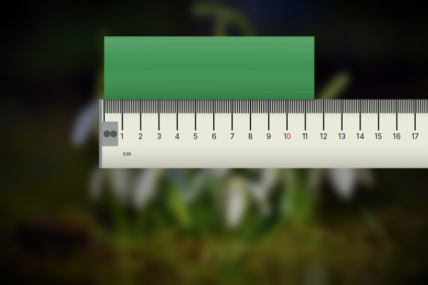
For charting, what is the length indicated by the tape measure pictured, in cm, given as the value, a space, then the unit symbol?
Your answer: 11.5 cm
